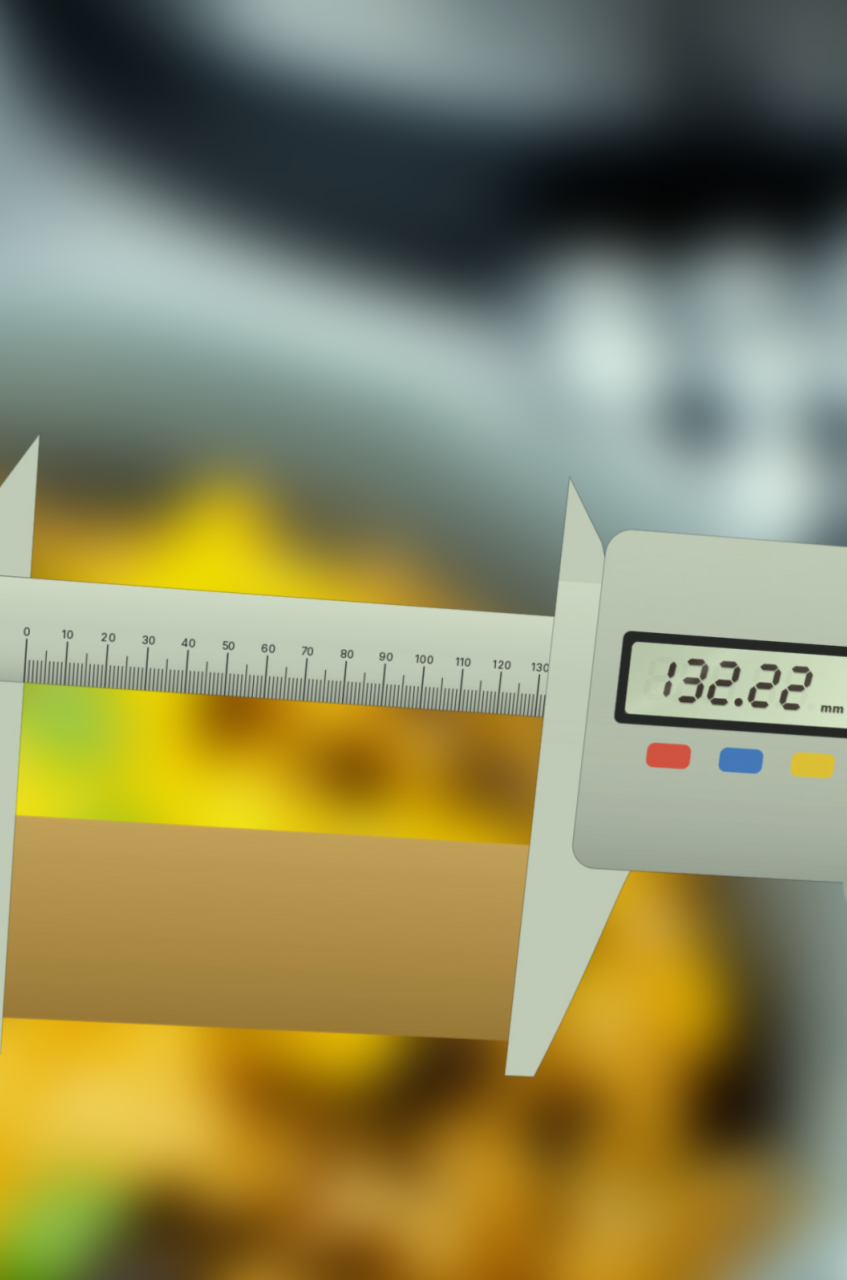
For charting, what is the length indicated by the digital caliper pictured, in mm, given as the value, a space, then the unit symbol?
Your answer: 132.22 mm
